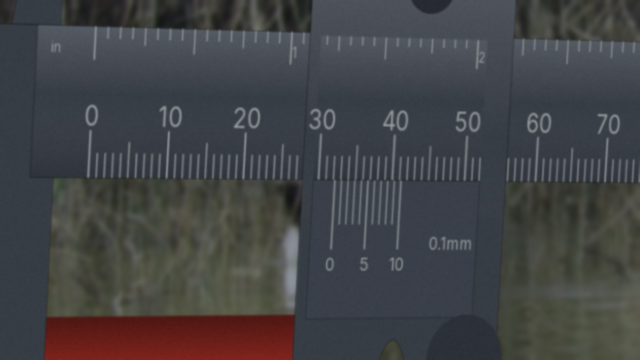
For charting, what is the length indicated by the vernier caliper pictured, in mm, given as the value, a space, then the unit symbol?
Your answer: 32.2 mm
